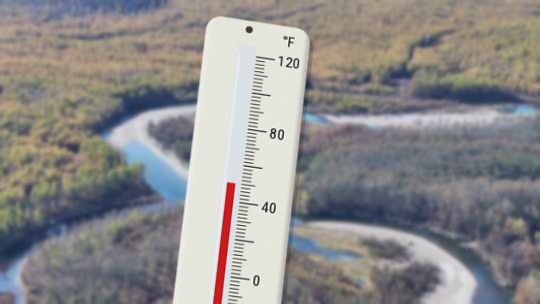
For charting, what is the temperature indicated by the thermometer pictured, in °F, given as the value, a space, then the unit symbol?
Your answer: 50 °F
